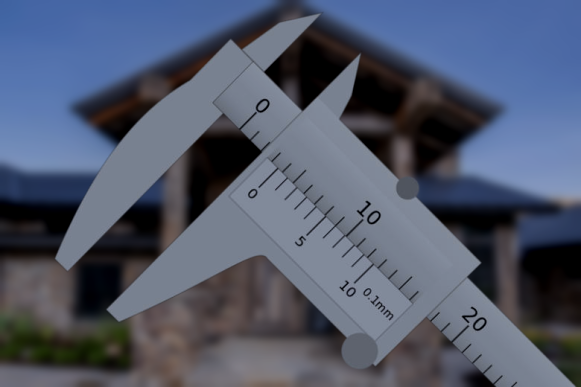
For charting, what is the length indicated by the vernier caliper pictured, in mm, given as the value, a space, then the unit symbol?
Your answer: 3.6 mm
